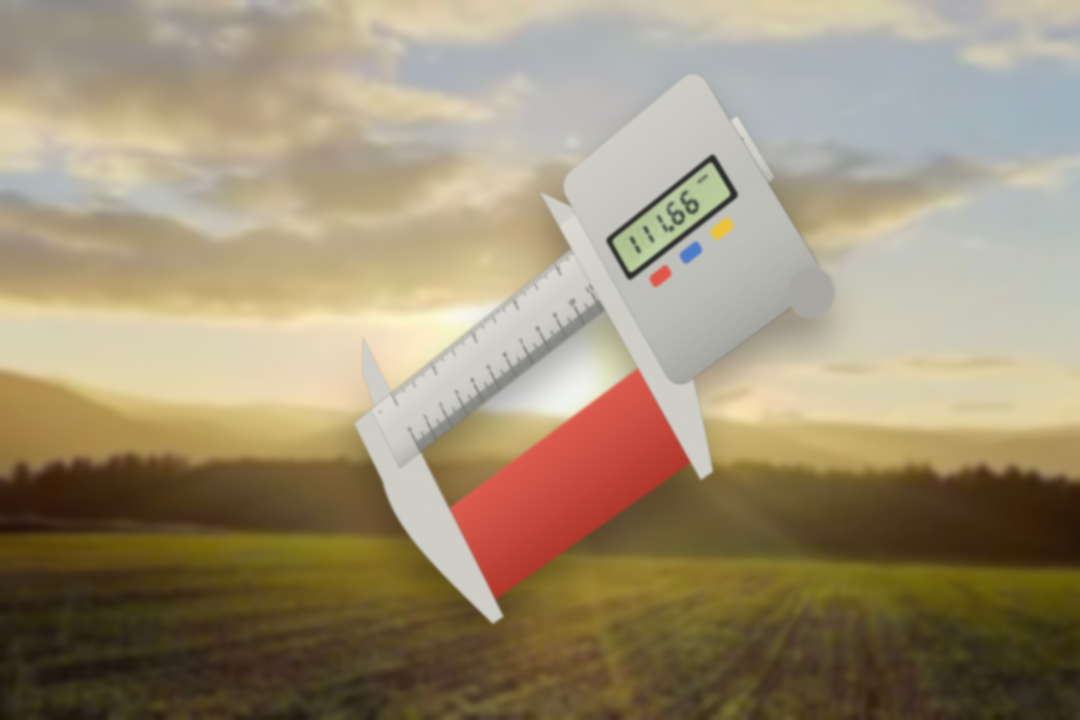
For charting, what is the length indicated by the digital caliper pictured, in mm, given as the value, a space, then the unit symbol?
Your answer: 111.66 mm
